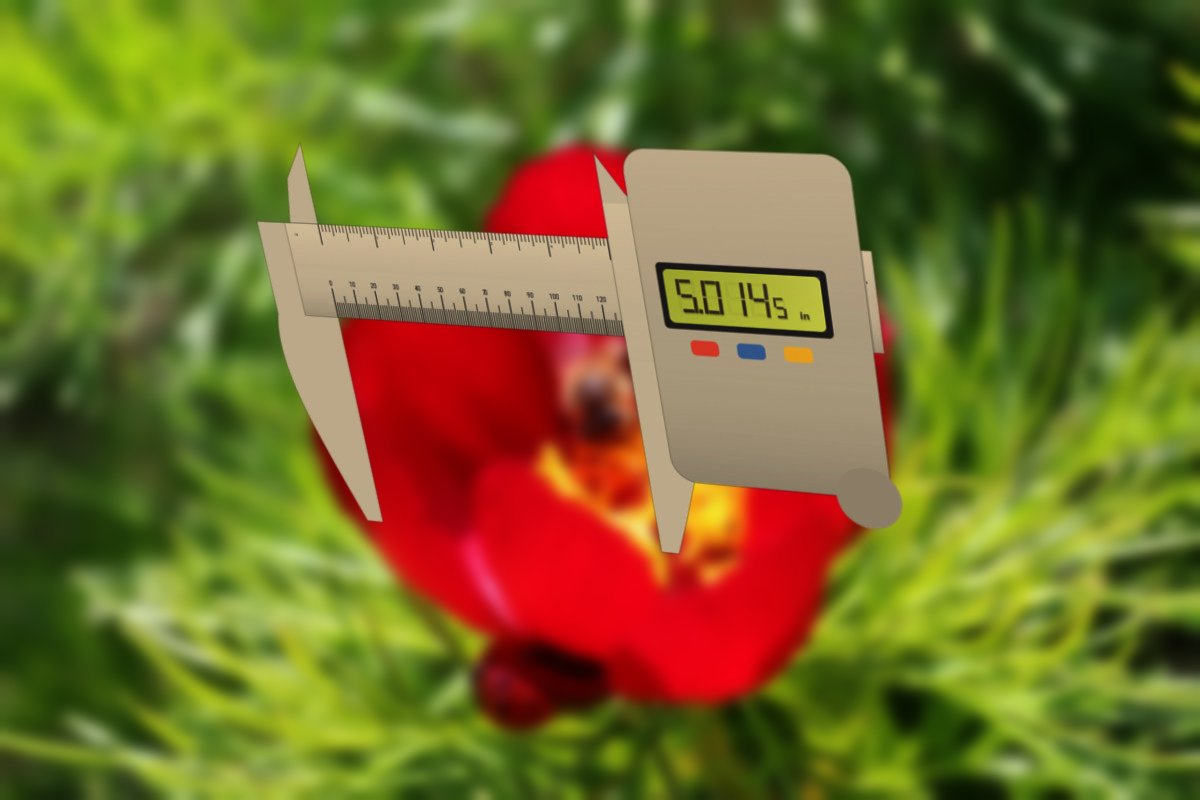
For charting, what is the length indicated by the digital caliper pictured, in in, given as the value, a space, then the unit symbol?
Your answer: 5.0145 in
